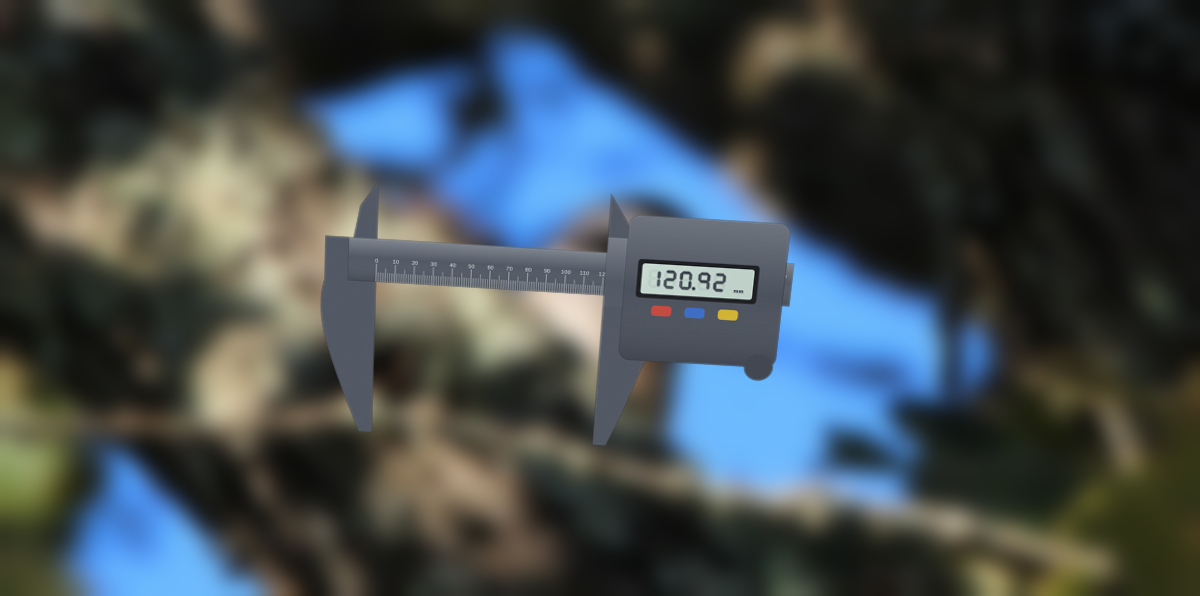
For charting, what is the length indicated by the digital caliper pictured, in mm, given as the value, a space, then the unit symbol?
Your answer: 120.92 mm
